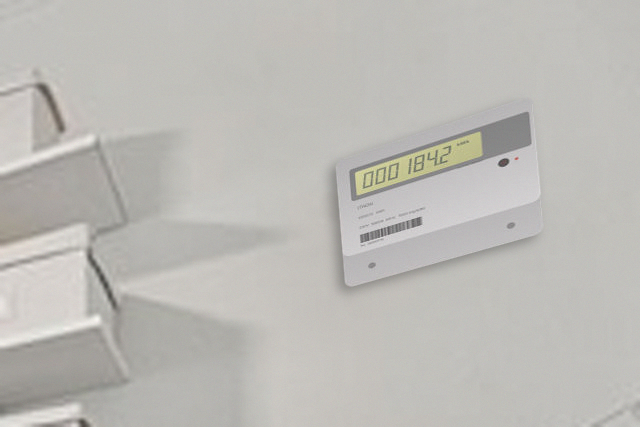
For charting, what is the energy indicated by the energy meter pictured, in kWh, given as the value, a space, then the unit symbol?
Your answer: 184.2 kWh
